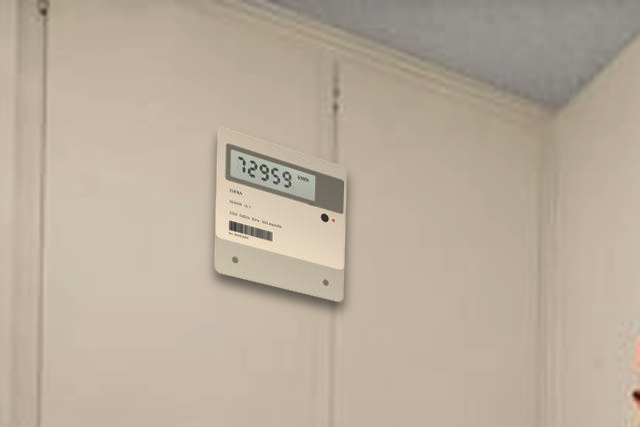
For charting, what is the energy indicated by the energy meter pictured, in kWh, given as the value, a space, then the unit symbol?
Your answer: 72959 kWh
